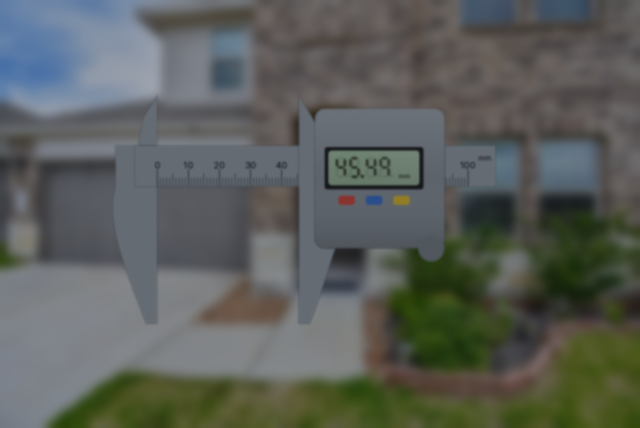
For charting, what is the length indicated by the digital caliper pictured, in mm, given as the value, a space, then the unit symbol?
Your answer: 45.49 mm
